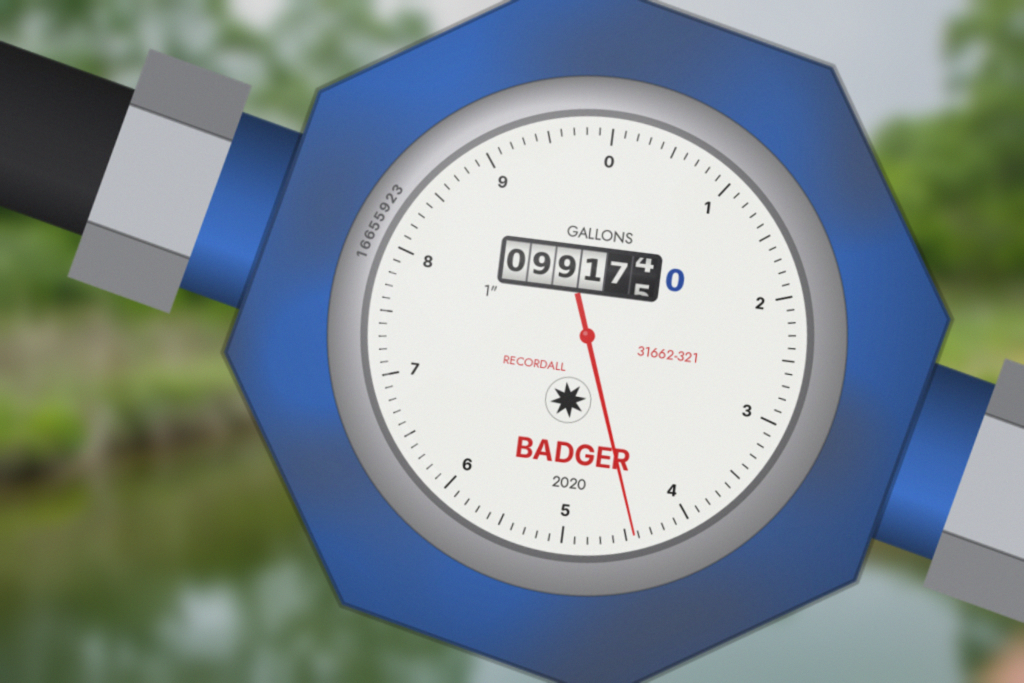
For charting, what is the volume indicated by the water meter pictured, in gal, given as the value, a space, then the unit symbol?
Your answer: 991744.4 gal
